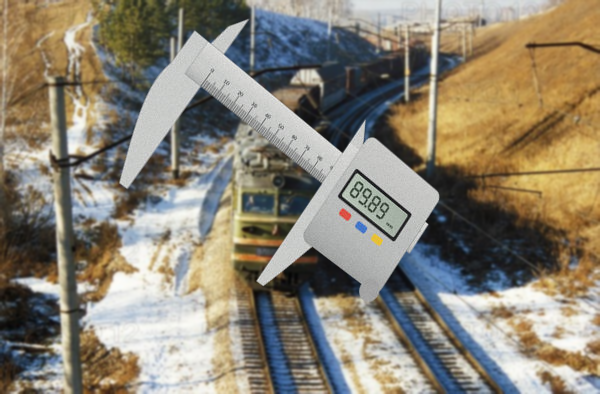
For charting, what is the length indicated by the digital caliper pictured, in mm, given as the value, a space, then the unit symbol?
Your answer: 89.89 mm
